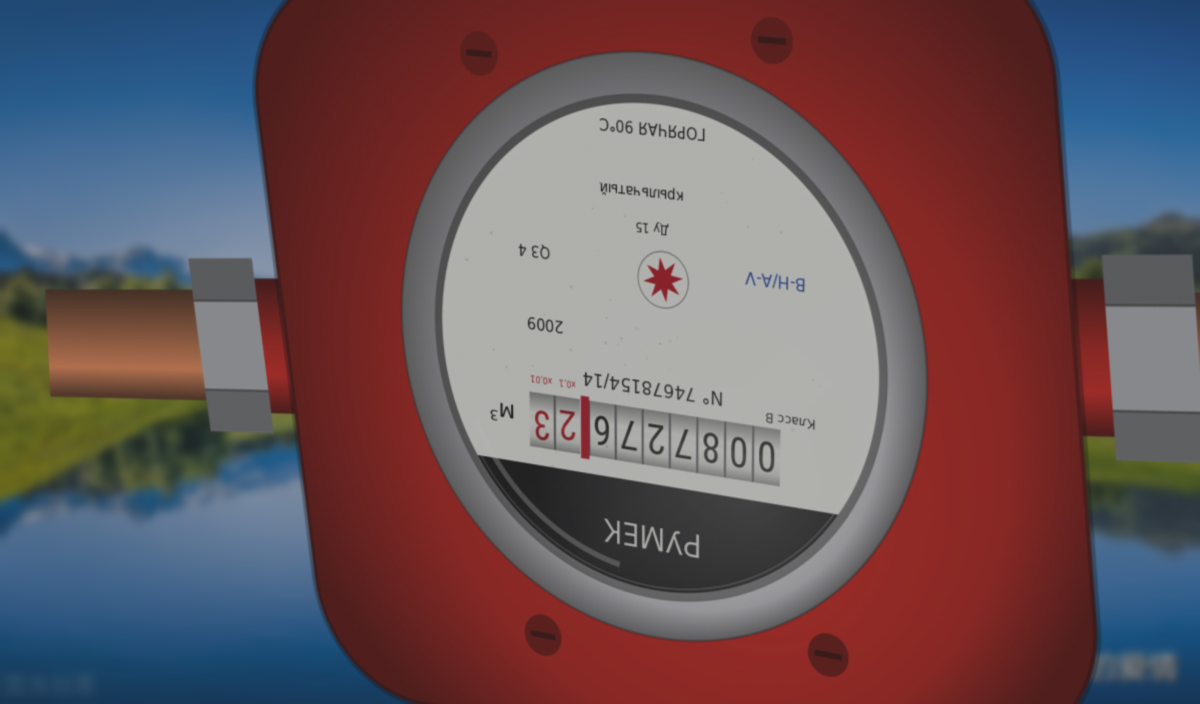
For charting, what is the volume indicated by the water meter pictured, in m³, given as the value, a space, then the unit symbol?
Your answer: 87276.23 m³
